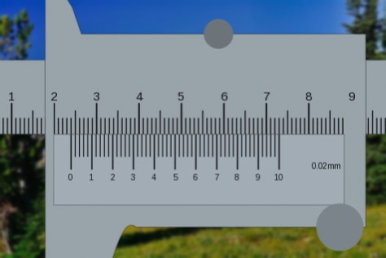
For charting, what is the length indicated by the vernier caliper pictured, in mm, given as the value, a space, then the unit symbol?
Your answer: 24.0 mm
